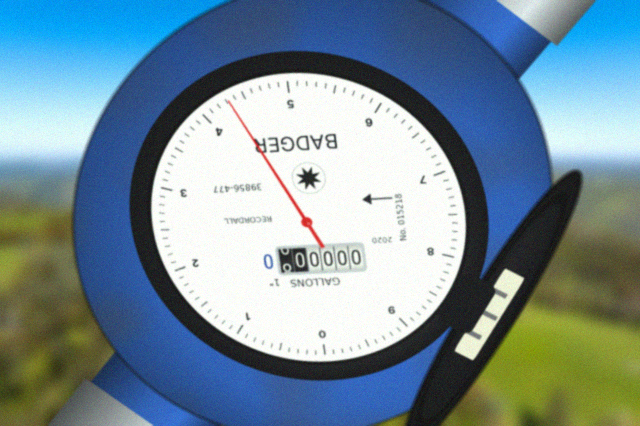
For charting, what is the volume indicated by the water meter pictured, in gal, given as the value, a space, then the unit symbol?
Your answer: 84.3 gal
